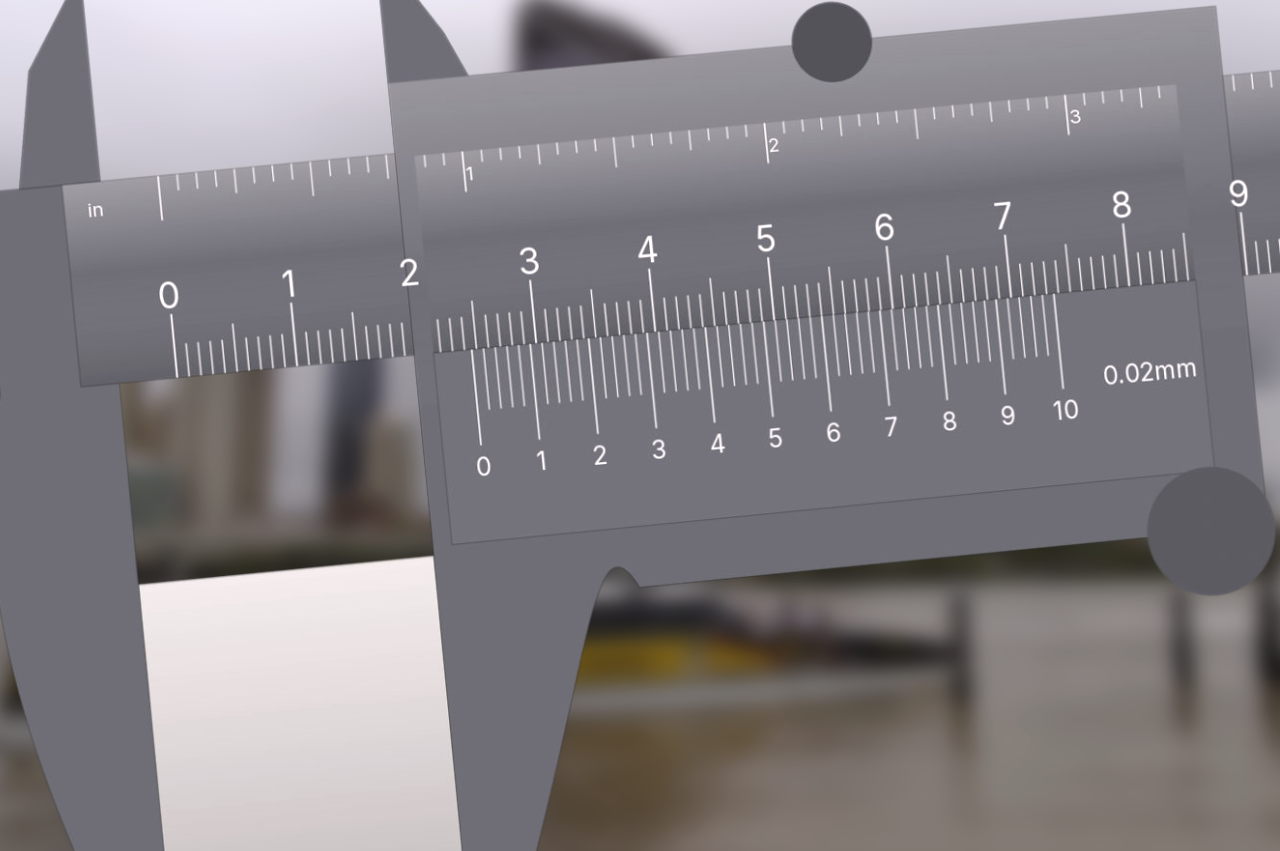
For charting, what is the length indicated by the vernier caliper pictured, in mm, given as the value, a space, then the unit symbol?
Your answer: 24.6 mm
